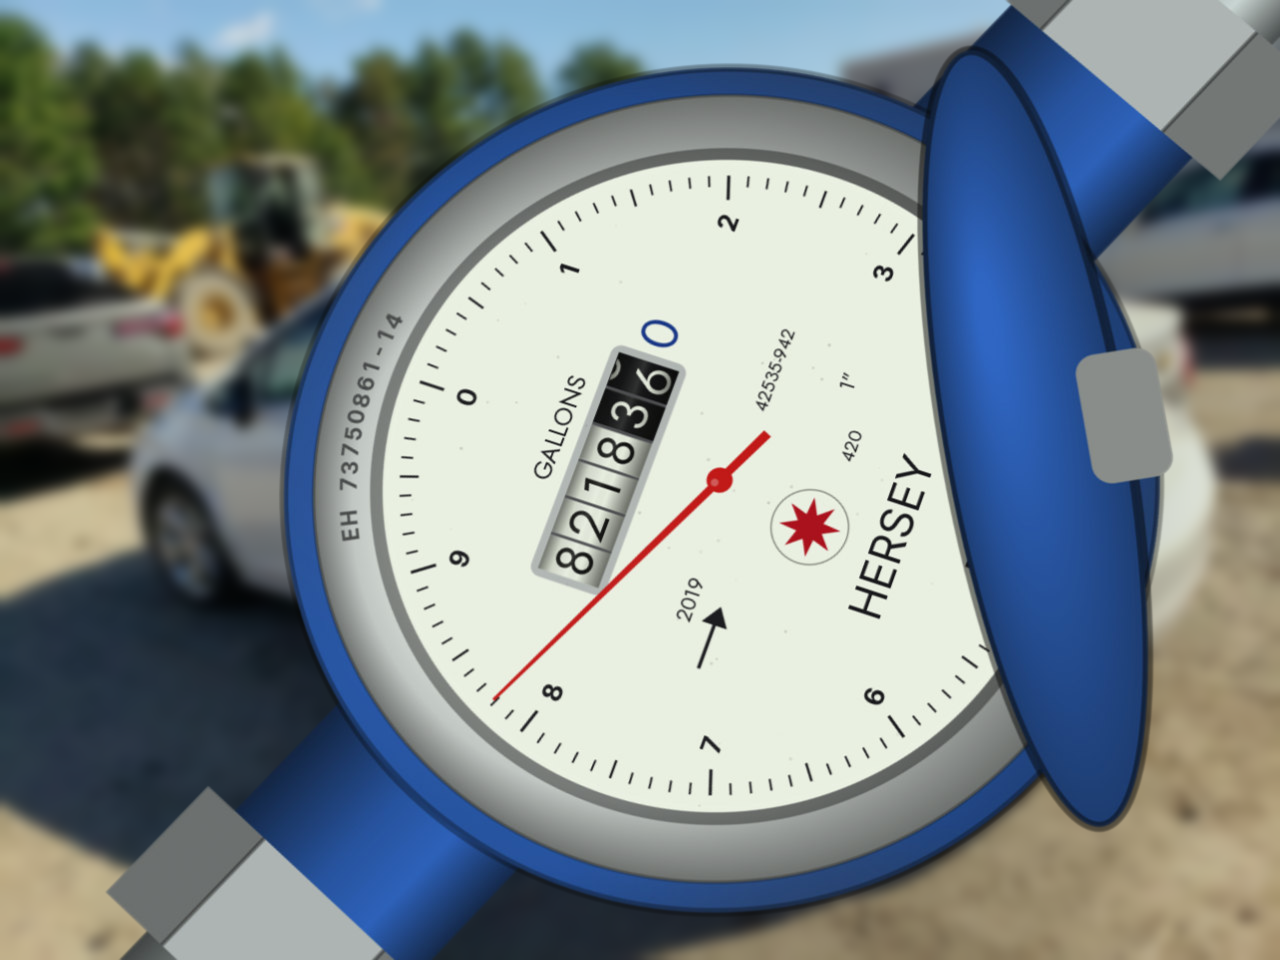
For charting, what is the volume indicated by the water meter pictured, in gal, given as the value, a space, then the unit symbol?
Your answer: 8218358.2 gal
